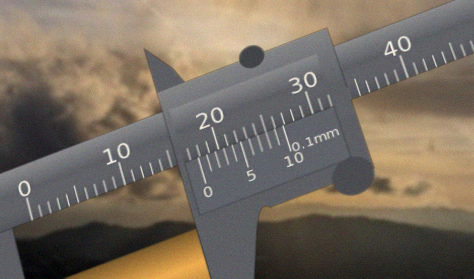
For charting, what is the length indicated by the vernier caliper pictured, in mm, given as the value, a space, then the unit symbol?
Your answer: 17.8 mm
